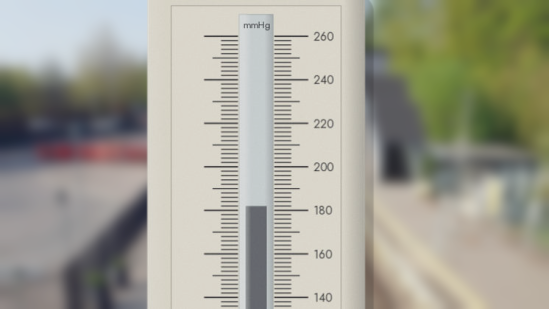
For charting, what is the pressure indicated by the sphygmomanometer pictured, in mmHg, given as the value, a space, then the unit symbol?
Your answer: 182 mmHg
